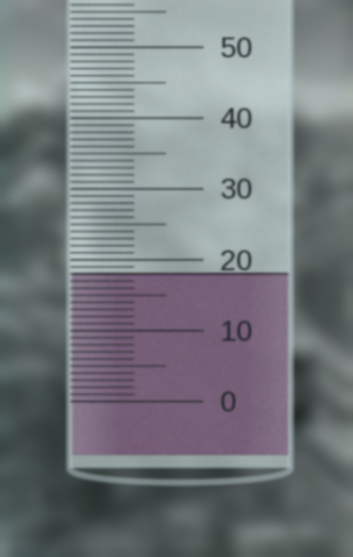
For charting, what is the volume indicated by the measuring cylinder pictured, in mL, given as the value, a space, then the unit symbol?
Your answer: 18 mL
